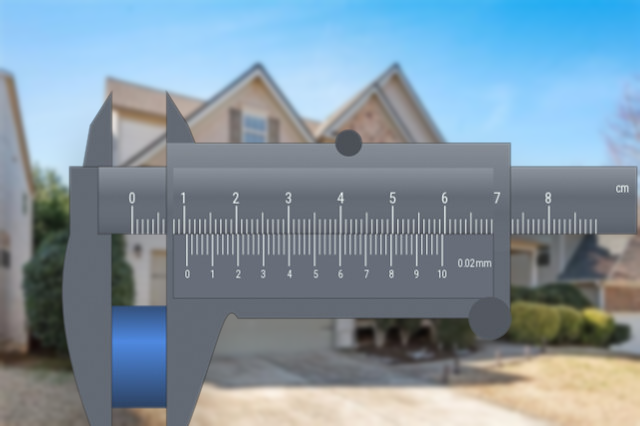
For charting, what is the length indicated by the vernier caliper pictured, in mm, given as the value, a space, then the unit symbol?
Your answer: 10.5 mm
